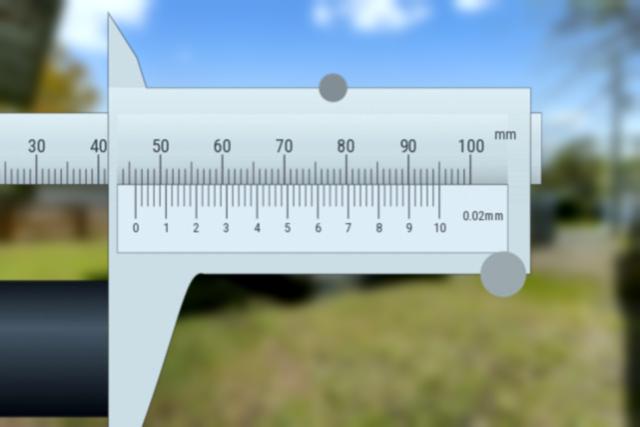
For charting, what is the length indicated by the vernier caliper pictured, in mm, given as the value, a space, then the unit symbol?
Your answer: 46.0 mm
